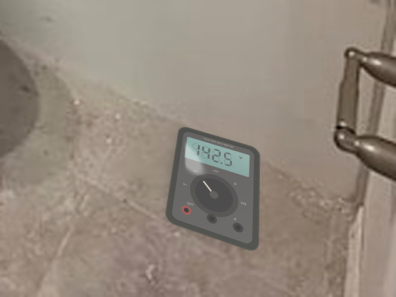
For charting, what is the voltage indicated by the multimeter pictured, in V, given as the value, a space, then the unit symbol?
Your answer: 142.5 V
